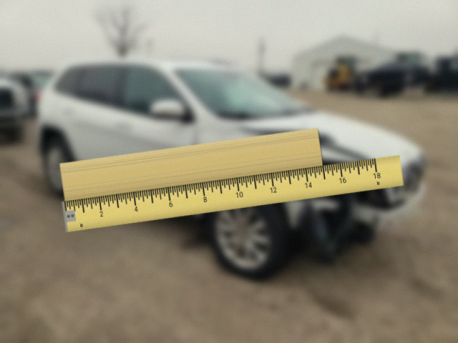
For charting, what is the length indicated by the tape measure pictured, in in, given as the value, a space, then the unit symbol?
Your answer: 15 in
